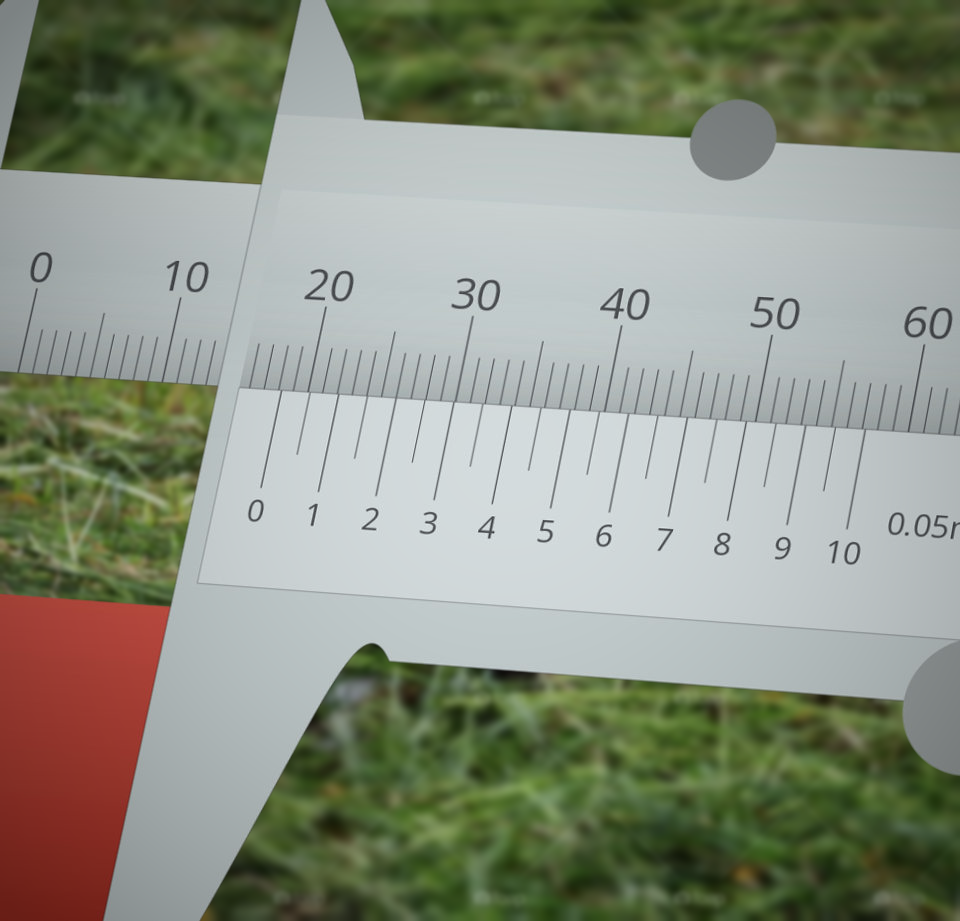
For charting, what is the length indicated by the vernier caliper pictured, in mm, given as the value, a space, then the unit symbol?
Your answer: 18.2 mm
